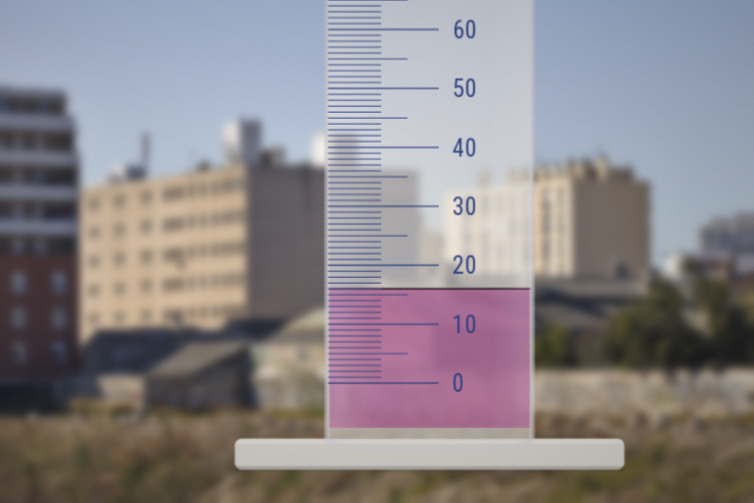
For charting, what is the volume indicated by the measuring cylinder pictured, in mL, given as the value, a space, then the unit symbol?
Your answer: 16 mL
